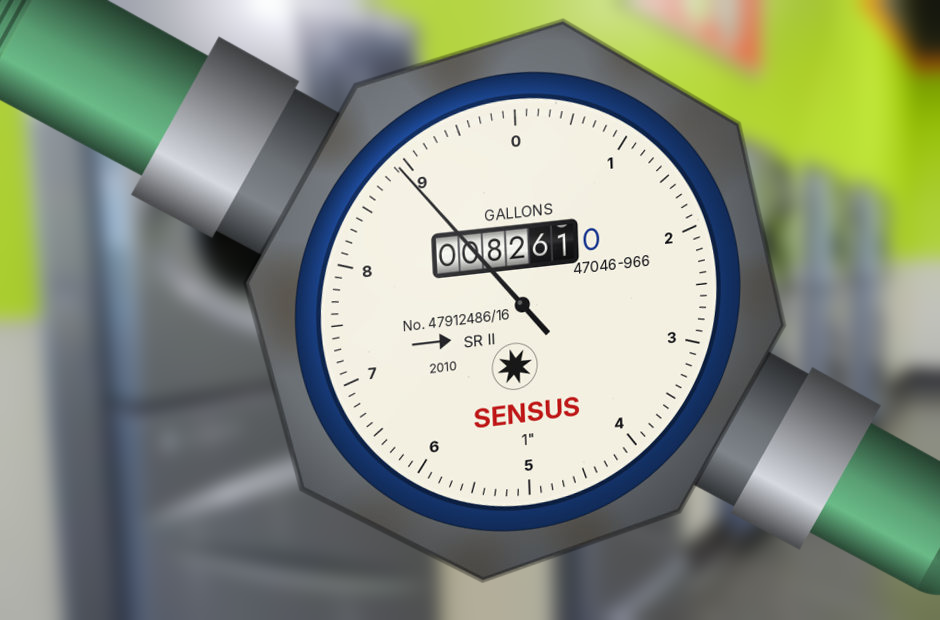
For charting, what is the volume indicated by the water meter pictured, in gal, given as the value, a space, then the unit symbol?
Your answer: 82608.9 gal
